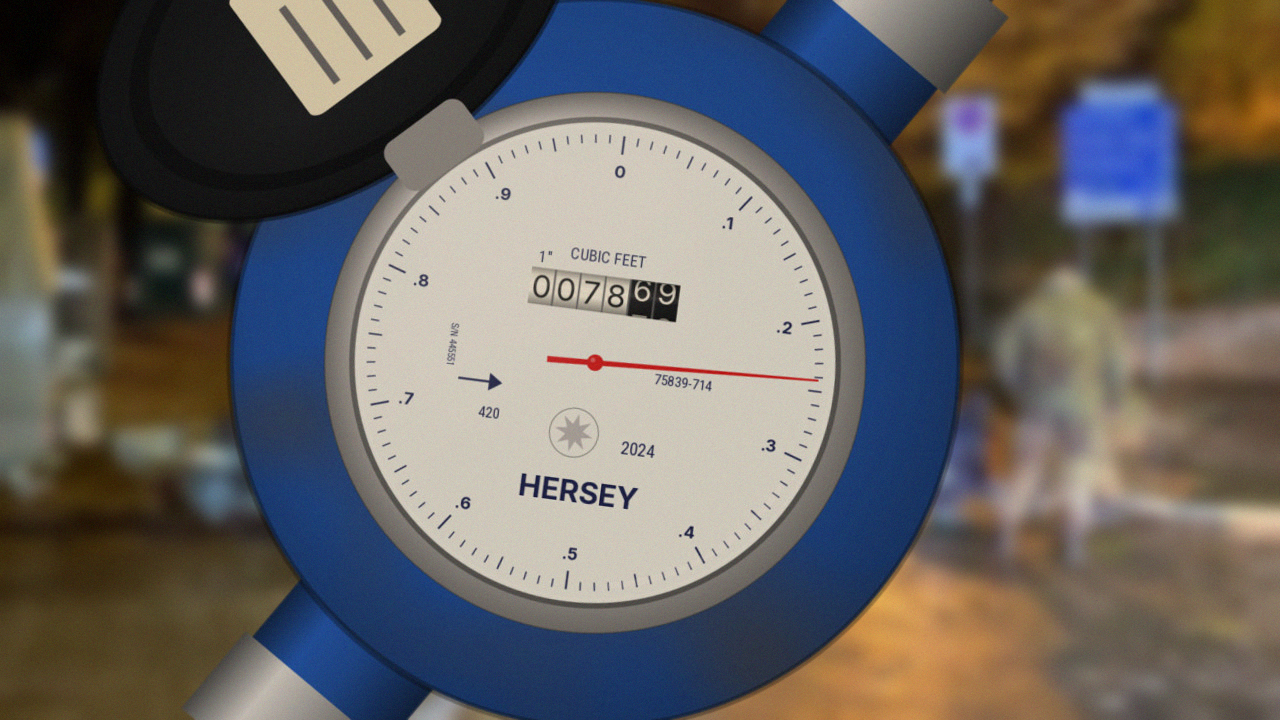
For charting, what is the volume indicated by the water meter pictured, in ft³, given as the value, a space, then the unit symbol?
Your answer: 7869.24 ft³
